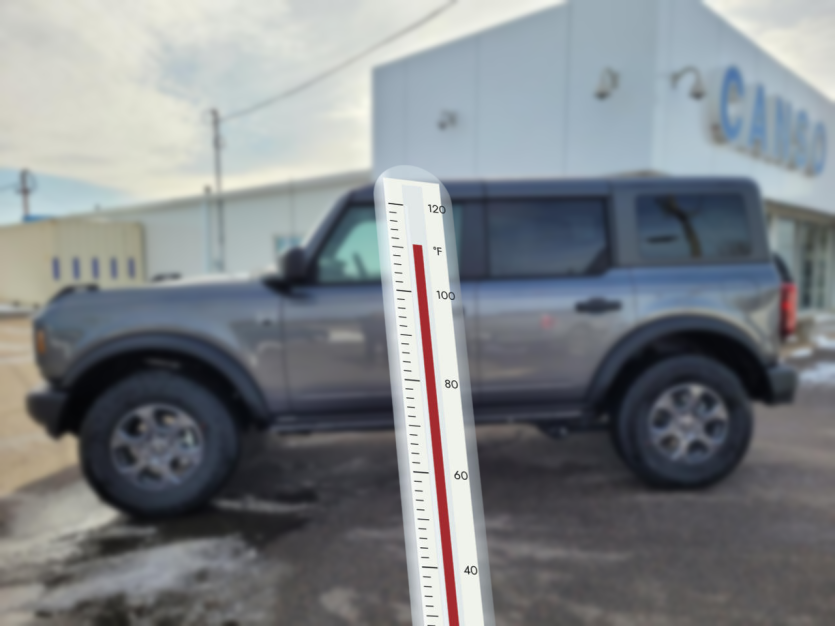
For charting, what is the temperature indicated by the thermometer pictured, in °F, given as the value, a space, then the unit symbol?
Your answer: 111 °F
